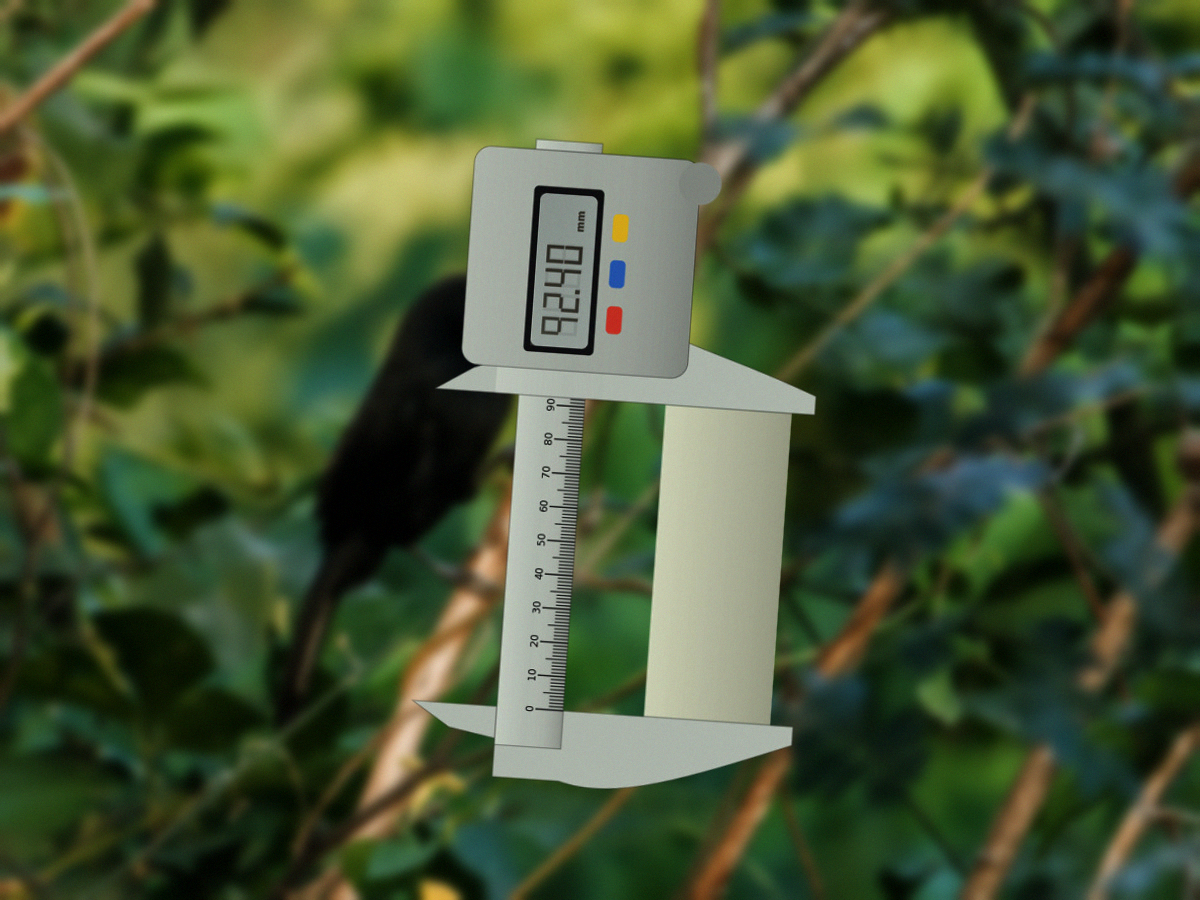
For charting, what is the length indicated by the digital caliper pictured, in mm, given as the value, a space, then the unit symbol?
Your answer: 92.40 mm
